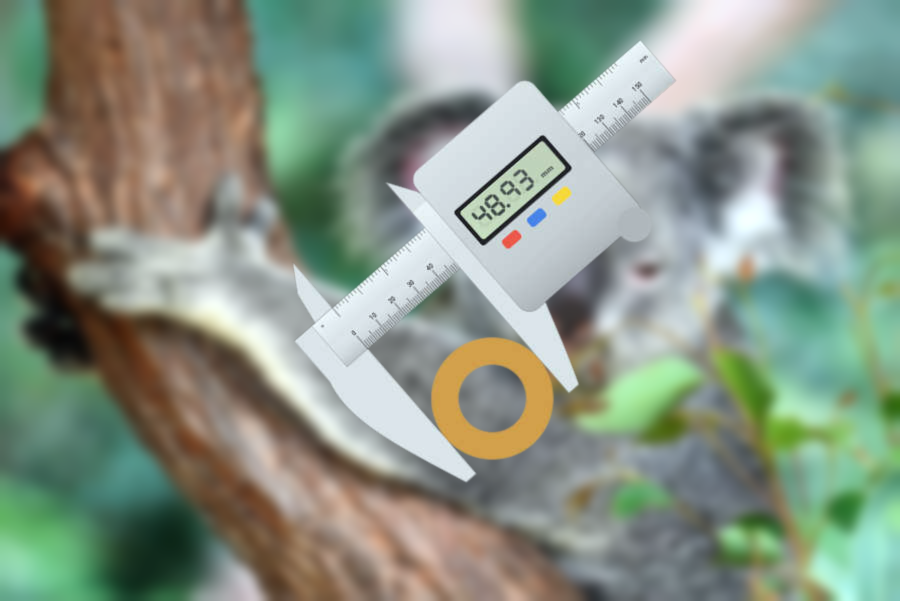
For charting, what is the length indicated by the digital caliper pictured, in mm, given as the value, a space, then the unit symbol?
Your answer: 48.93 mm
